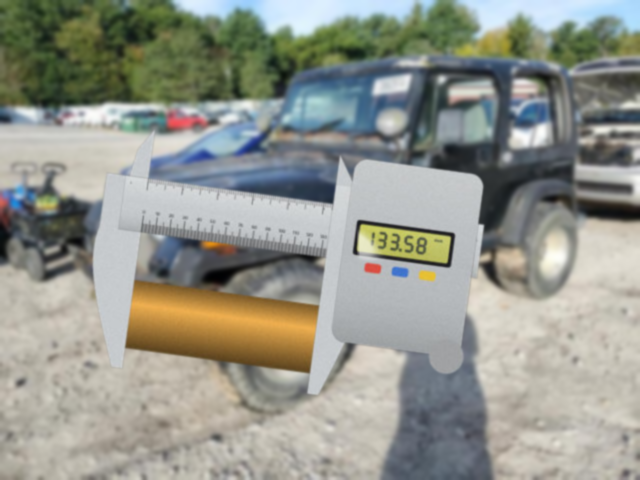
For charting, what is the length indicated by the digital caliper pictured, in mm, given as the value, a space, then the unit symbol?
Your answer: 133.58 mm
